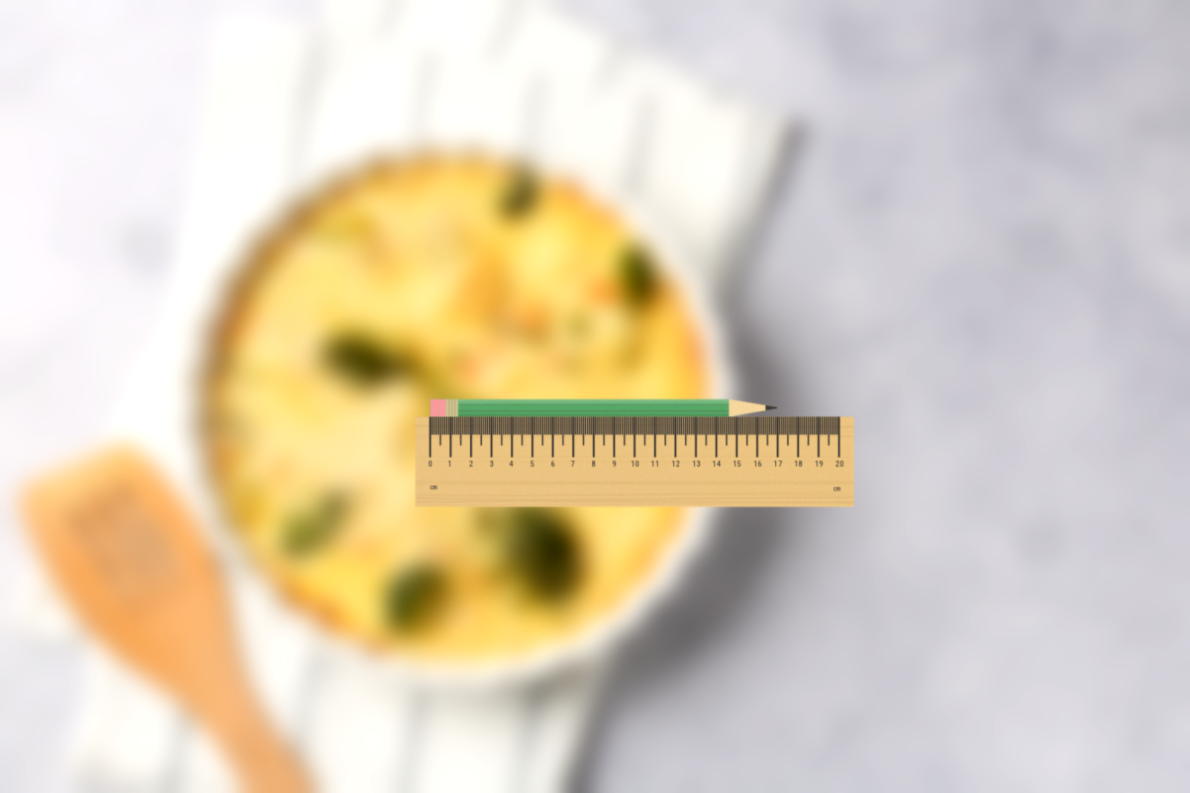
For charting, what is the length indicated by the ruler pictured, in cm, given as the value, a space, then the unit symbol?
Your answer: 17 cm
